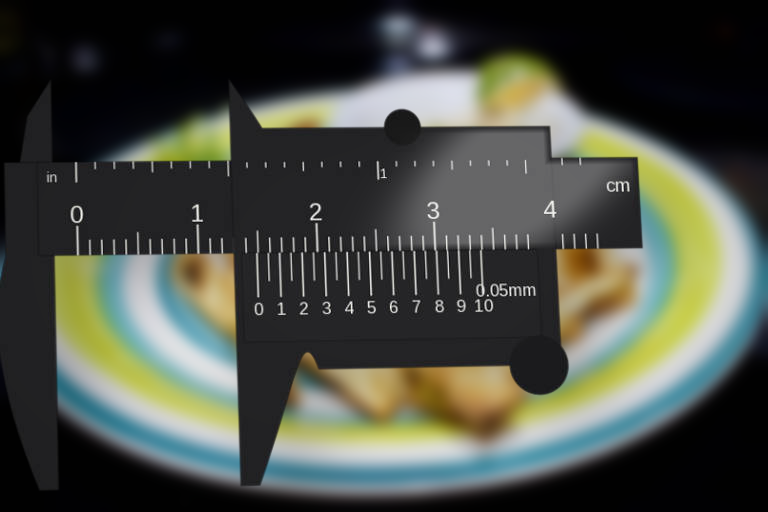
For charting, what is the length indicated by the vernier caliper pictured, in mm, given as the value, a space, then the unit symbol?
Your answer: 14.9 mm
